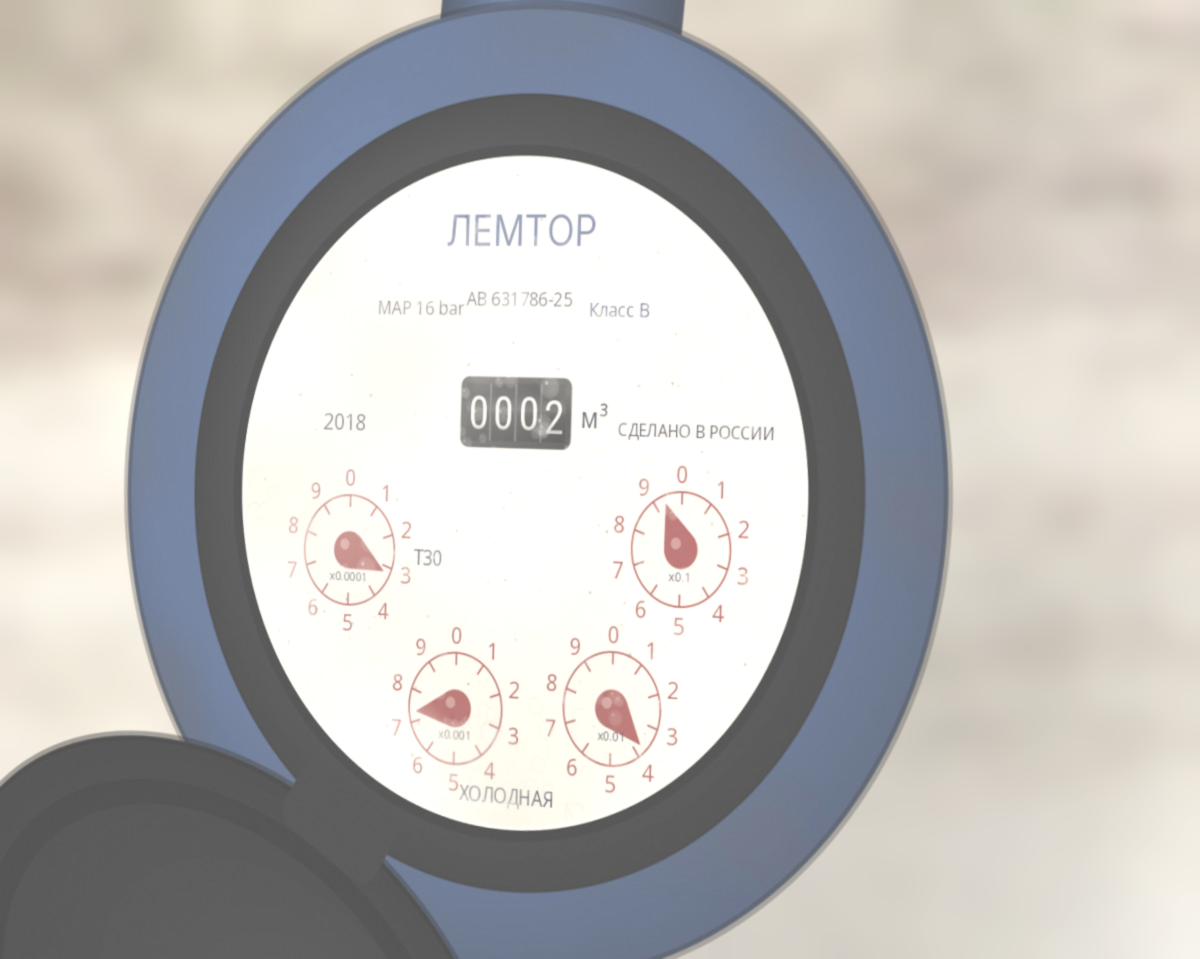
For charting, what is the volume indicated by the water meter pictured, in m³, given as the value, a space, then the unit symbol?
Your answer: 1.9373 m³
